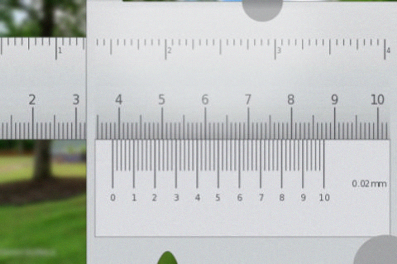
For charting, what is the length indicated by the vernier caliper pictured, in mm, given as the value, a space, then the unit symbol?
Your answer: 38.5 mm
